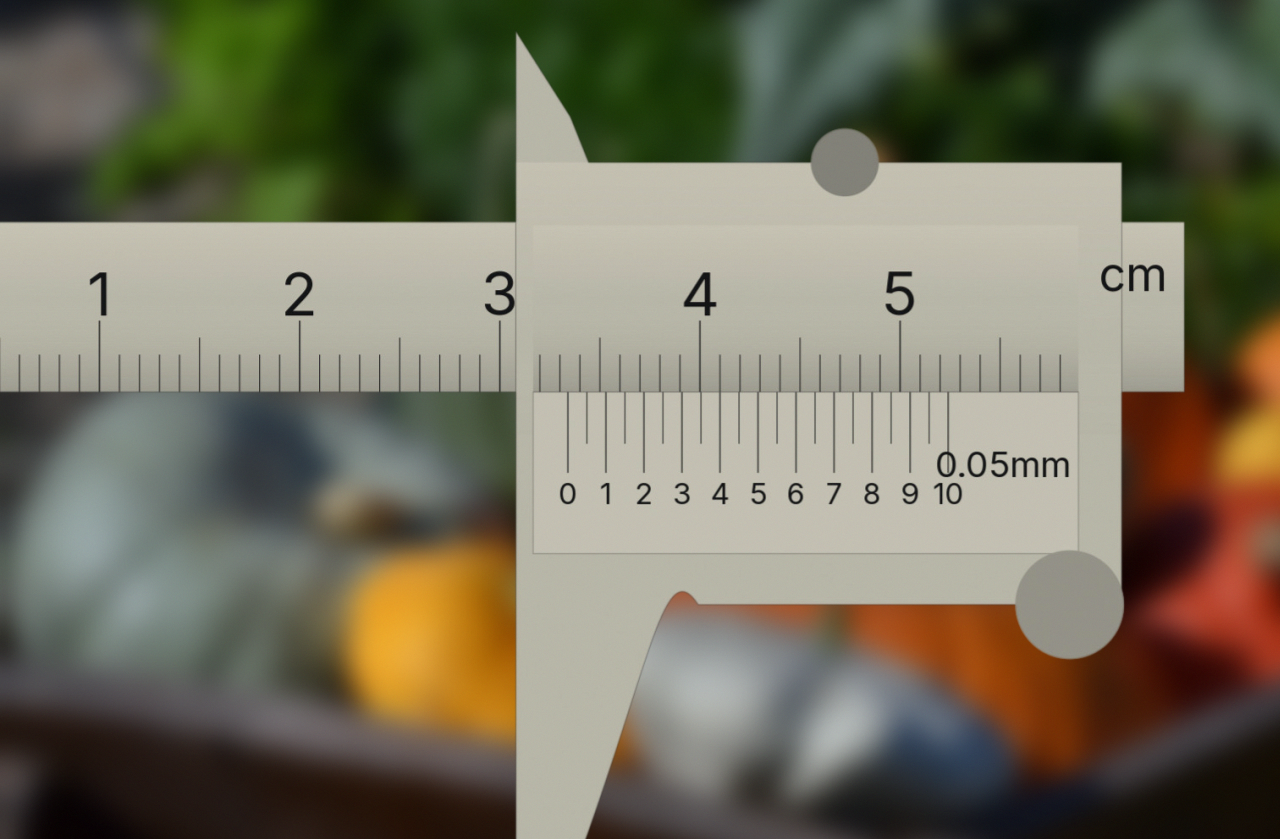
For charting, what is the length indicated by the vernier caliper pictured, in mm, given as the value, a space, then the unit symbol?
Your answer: 33.4 mm
